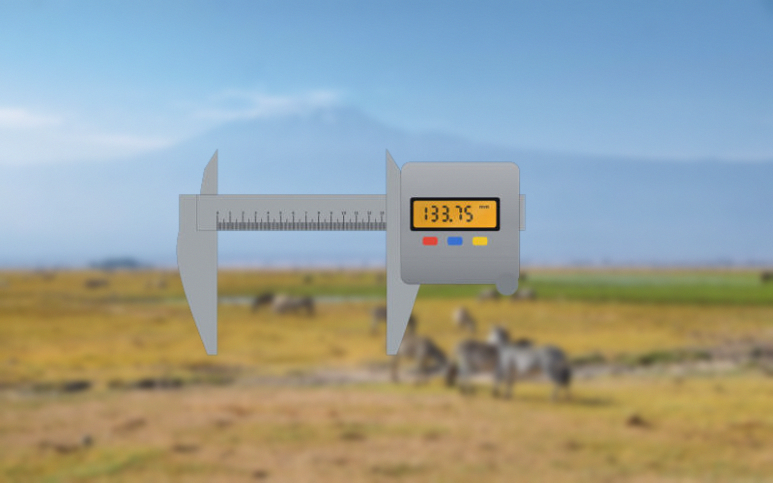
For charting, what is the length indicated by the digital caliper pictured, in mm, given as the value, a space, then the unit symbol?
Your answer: 133.75 mm
